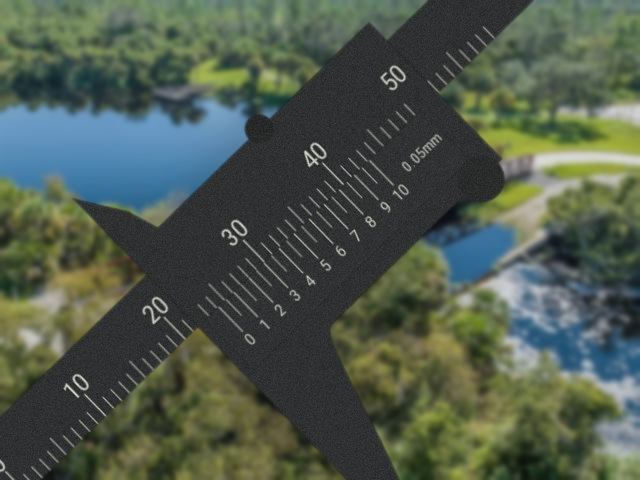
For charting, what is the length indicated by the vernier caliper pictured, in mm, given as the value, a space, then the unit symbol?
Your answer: 24.2 mm
